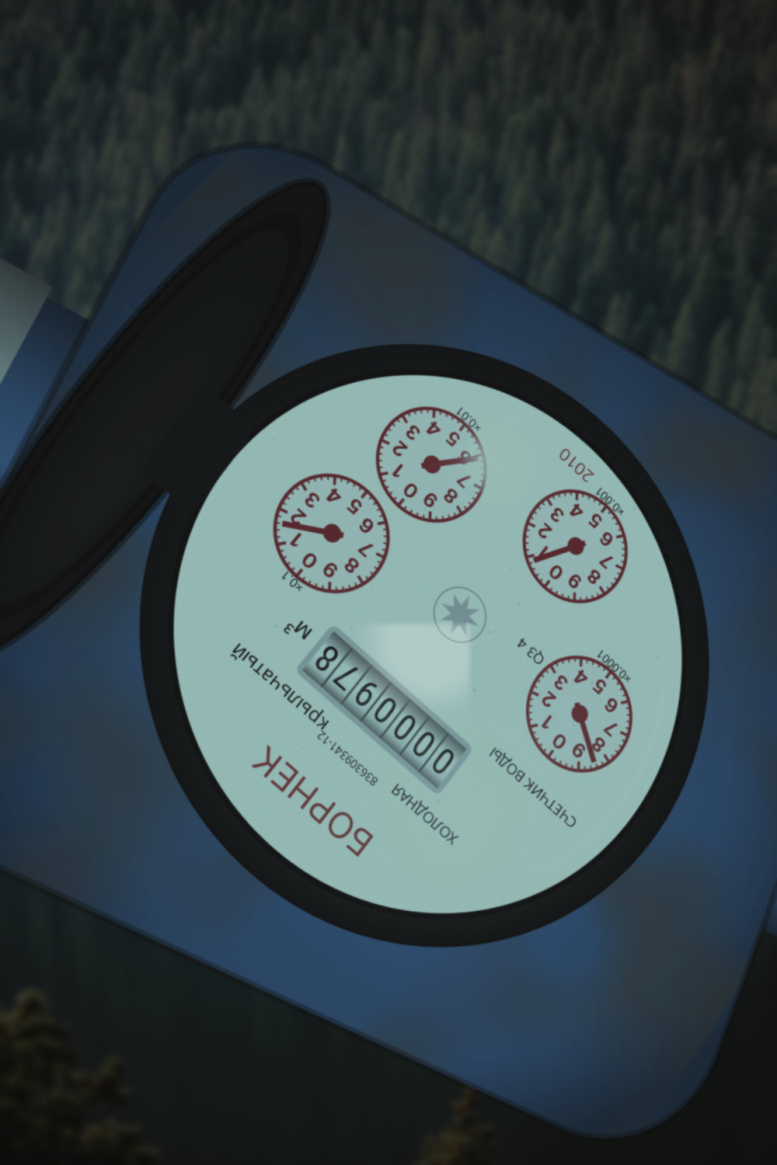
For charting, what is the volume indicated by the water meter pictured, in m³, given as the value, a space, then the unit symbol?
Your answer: 978.1608 m³
